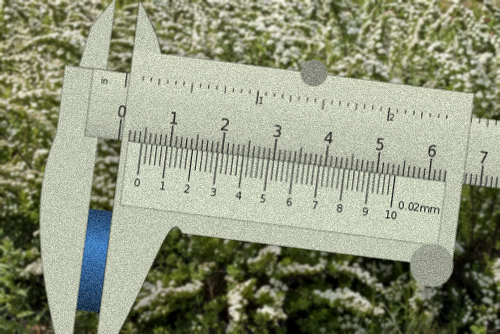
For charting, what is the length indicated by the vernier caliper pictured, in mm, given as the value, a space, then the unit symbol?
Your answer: 4.5 mm
